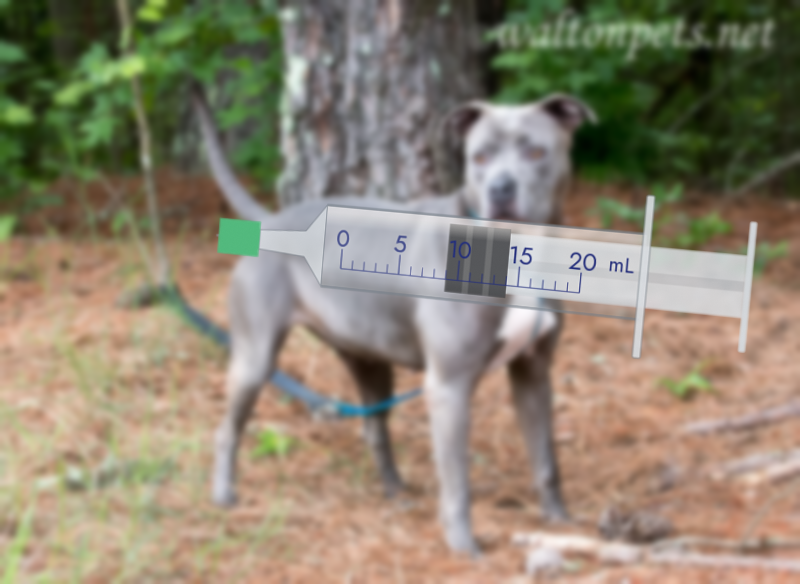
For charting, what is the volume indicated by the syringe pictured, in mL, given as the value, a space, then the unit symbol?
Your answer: 9 mL
